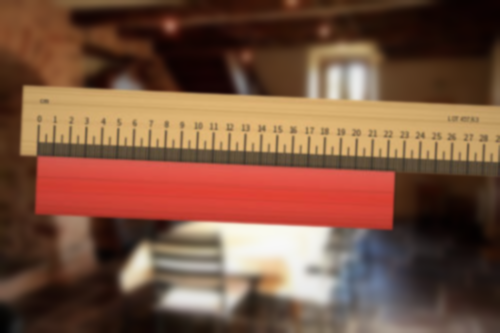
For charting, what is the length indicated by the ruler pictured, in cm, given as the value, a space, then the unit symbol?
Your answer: 22.5 cm
